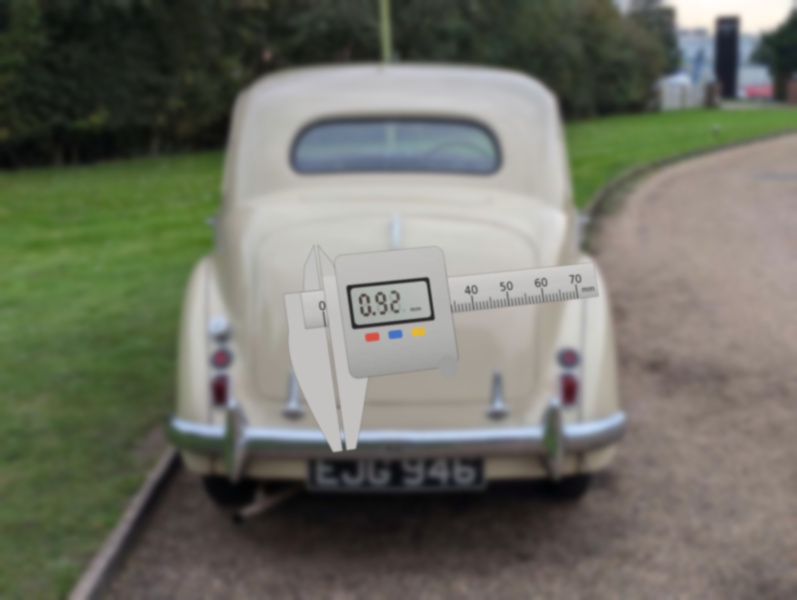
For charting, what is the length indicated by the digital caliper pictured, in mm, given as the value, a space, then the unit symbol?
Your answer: 0.92 mm
